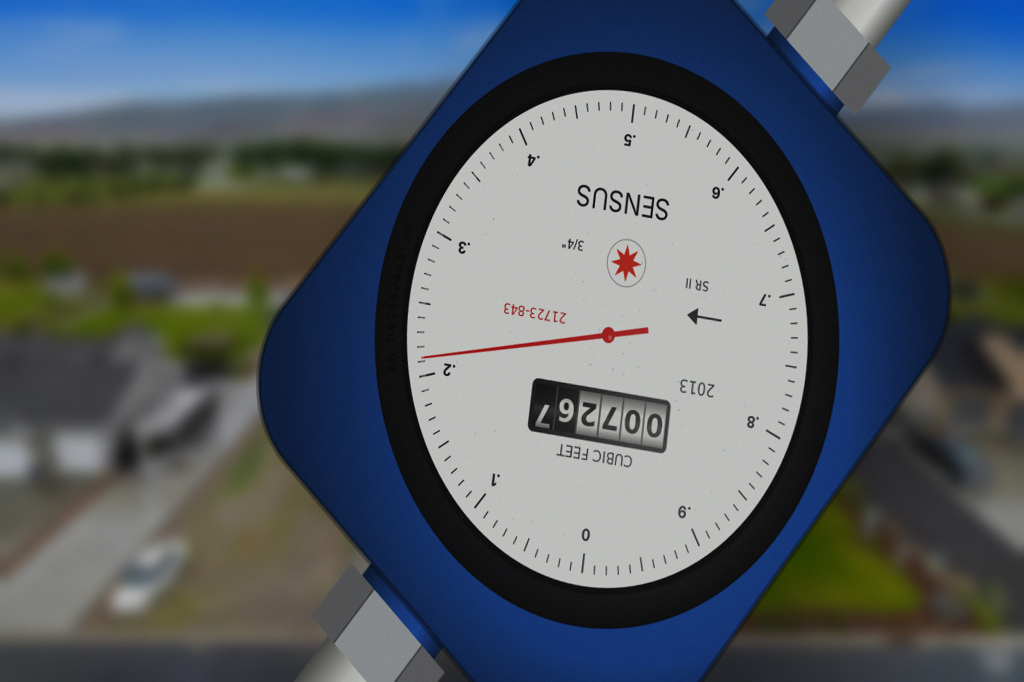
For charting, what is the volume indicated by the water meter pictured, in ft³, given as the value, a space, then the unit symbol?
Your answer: 7267.21 ft³
